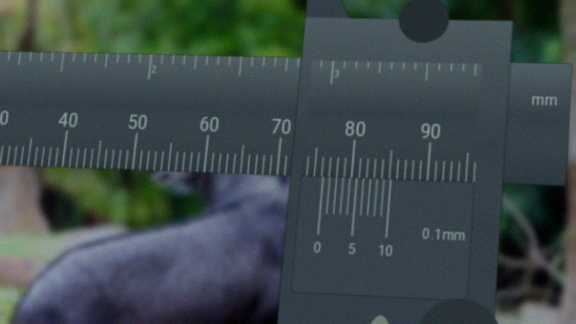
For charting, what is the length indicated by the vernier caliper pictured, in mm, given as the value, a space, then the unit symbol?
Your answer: 76.2 mm
